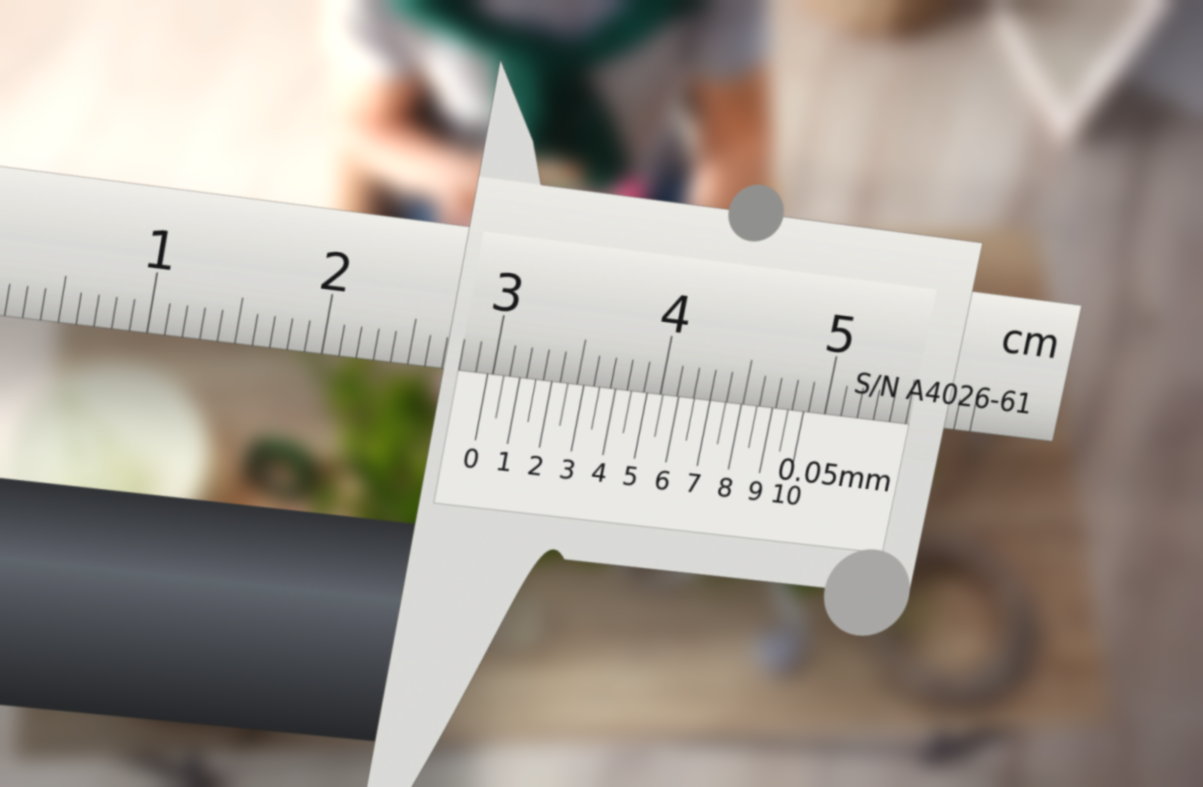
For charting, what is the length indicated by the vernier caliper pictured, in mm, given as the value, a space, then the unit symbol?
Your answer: 29.7 mm
